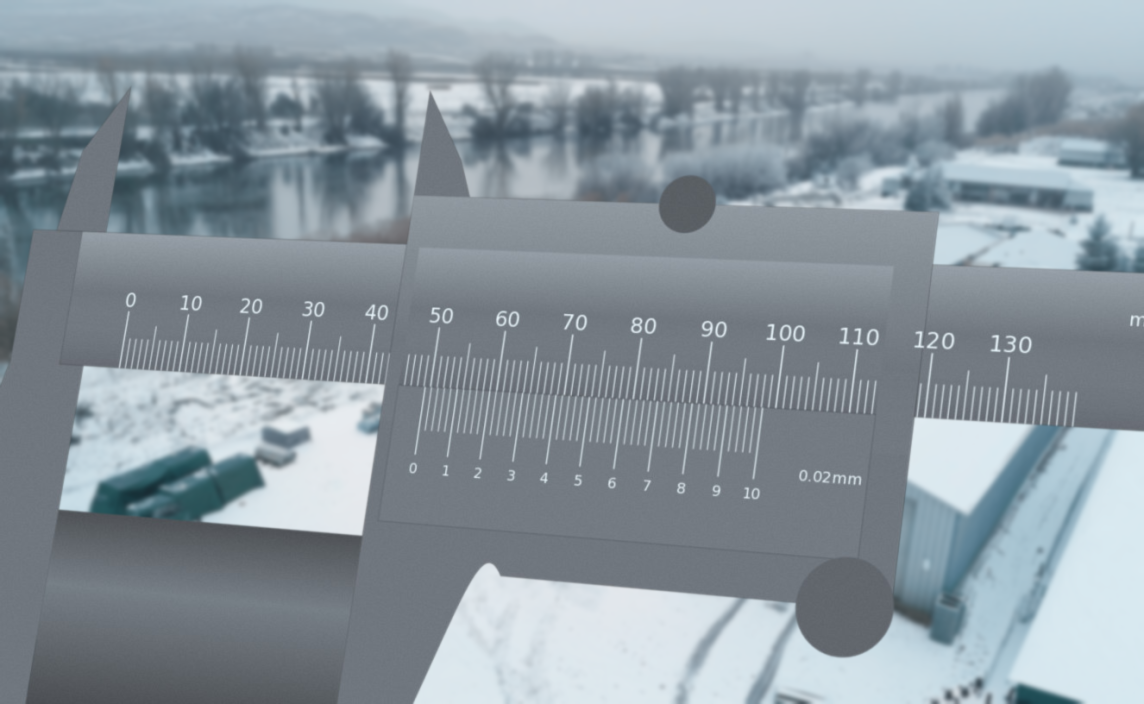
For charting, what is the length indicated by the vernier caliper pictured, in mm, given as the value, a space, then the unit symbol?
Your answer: 49.2 mm
